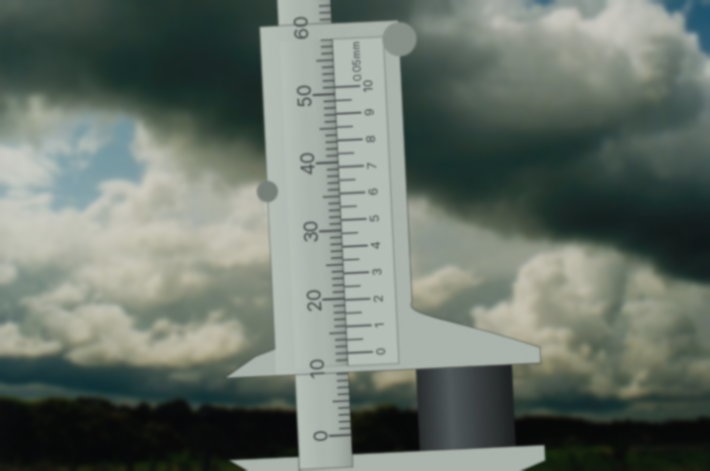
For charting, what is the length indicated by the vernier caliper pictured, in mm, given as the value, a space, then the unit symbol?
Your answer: 12.0 mm
